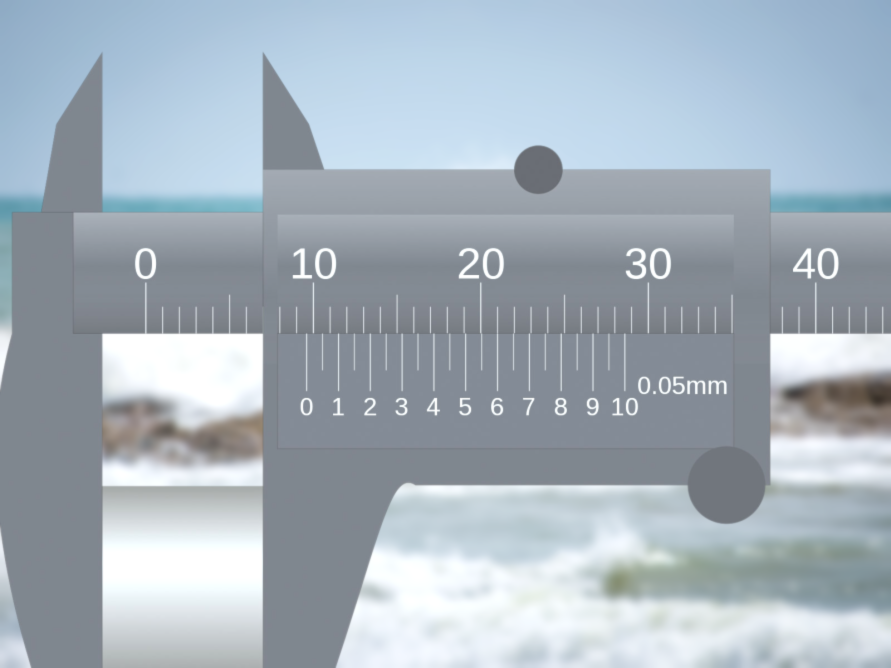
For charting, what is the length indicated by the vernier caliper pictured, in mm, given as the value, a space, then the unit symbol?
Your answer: 9.6 mm
